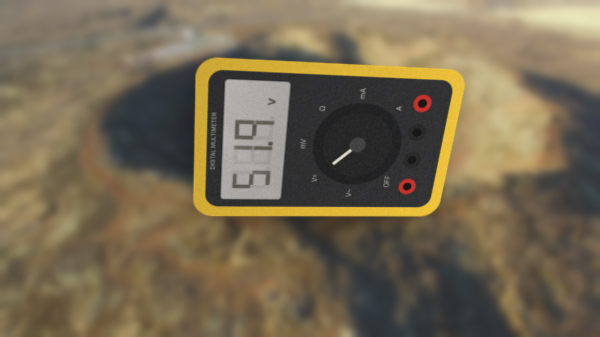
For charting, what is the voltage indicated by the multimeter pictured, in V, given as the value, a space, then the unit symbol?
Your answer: 51.9 V
